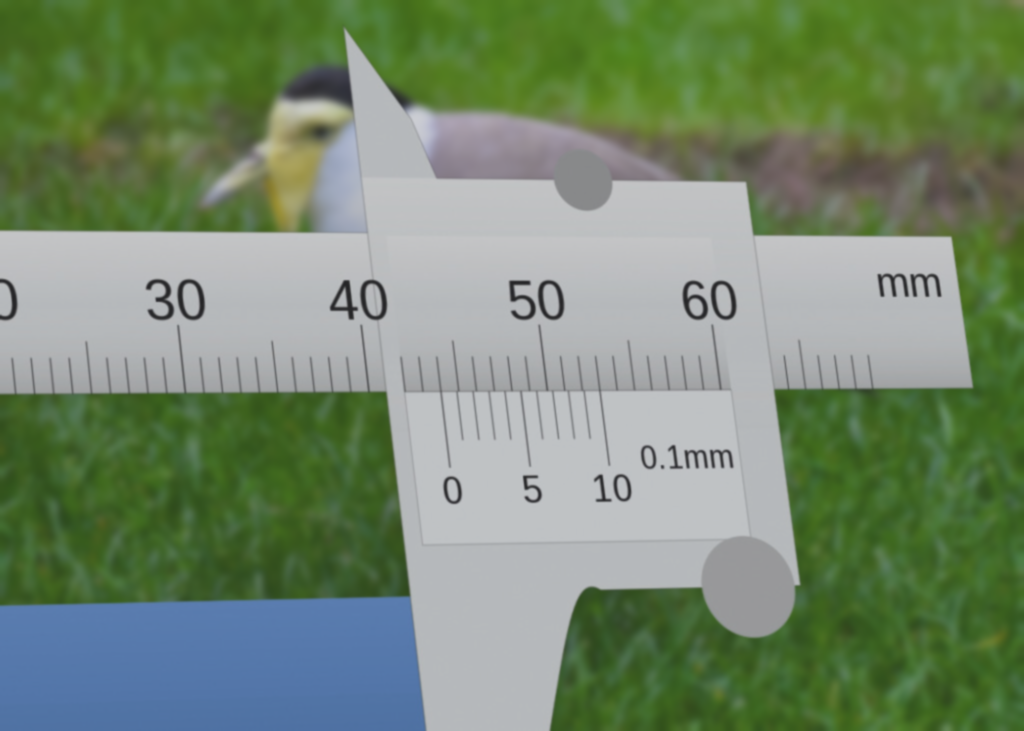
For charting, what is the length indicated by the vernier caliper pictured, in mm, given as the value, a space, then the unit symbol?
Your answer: 44.0 mm
